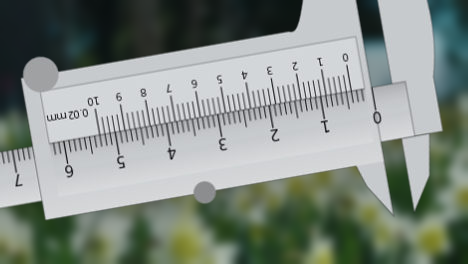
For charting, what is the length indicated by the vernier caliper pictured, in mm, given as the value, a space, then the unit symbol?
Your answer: 4.0 mm
